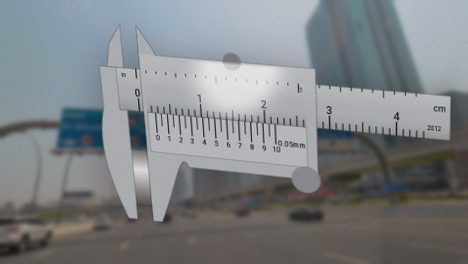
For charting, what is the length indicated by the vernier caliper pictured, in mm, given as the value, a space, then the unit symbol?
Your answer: 2.6 mm
